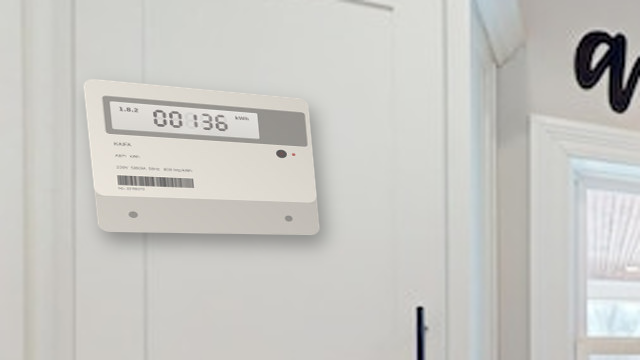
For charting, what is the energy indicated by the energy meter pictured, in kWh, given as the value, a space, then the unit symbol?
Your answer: 136 kWh
